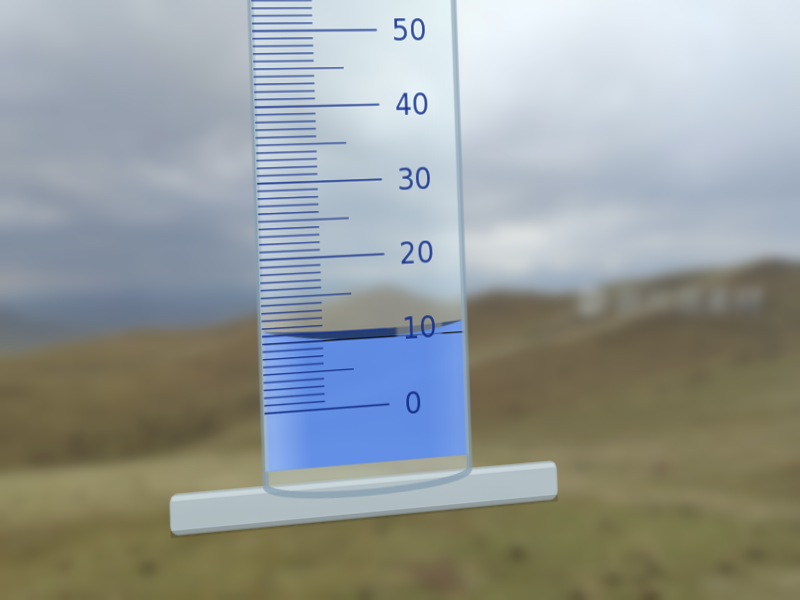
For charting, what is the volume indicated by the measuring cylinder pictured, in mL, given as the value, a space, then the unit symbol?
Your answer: 9 mL
